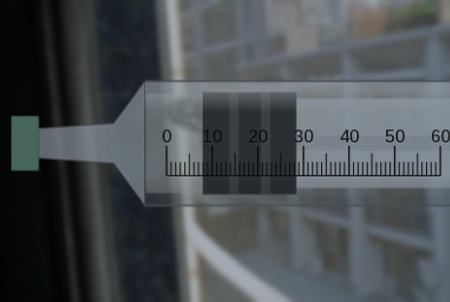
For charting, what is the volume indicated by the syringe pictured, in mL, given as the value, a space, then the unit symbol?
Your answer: 8 mL
